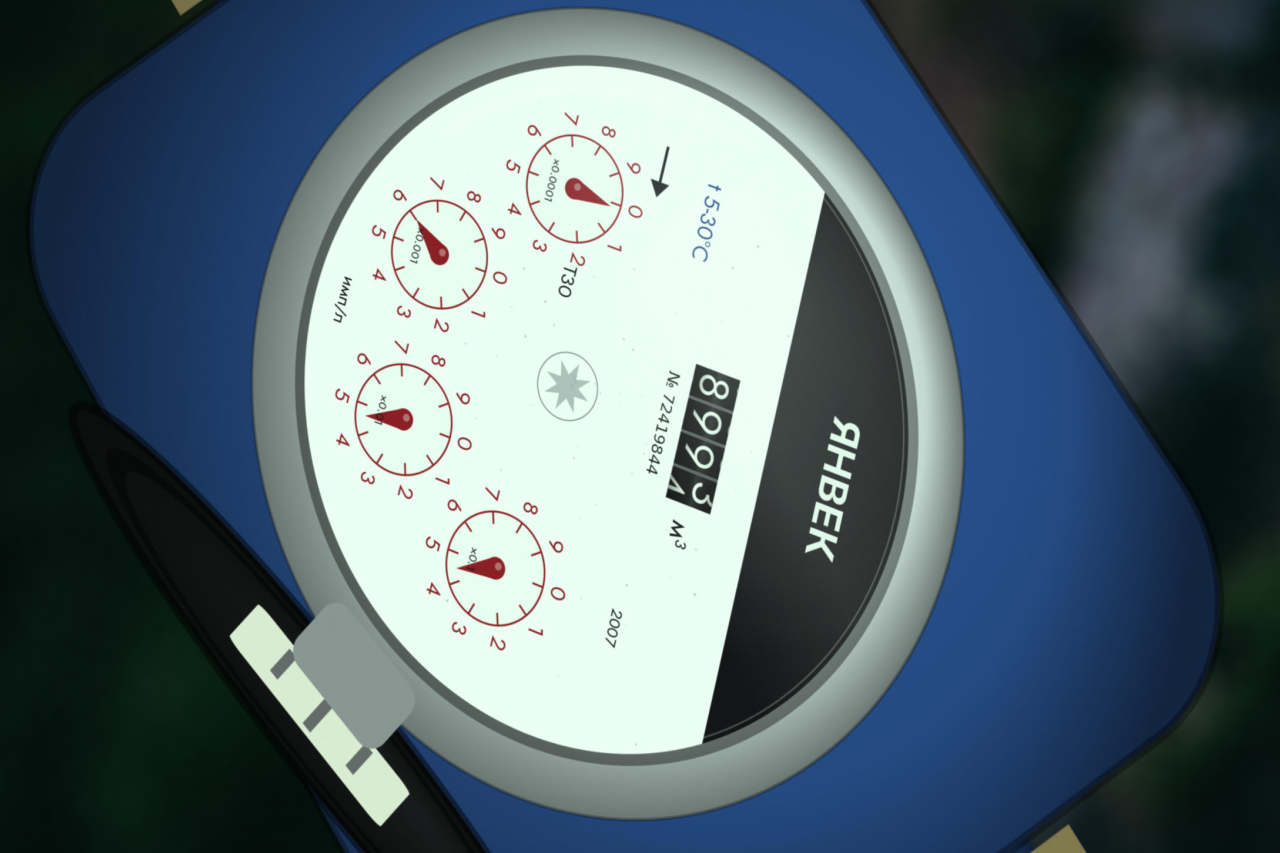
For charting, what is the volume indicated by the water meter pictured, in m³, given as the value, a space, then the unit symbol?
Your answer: 8993.4460 m³
